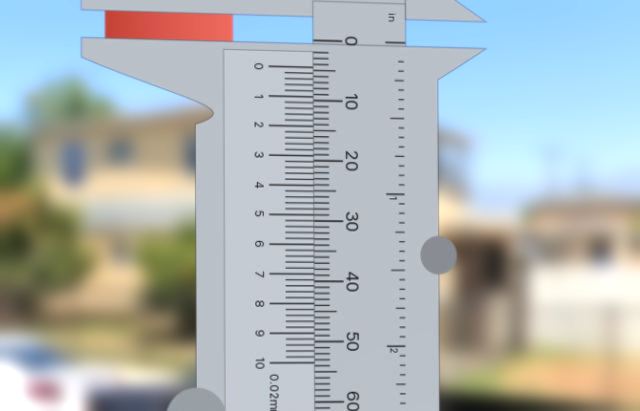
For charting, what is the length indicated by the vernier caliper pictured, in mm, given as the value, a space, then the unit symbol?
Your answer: 4.5 mm
